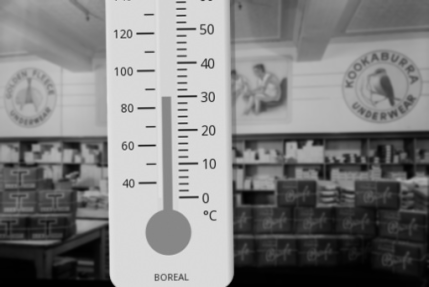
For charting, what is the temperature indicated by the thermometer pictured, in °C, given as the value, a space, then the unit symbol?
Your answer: 30 °C
